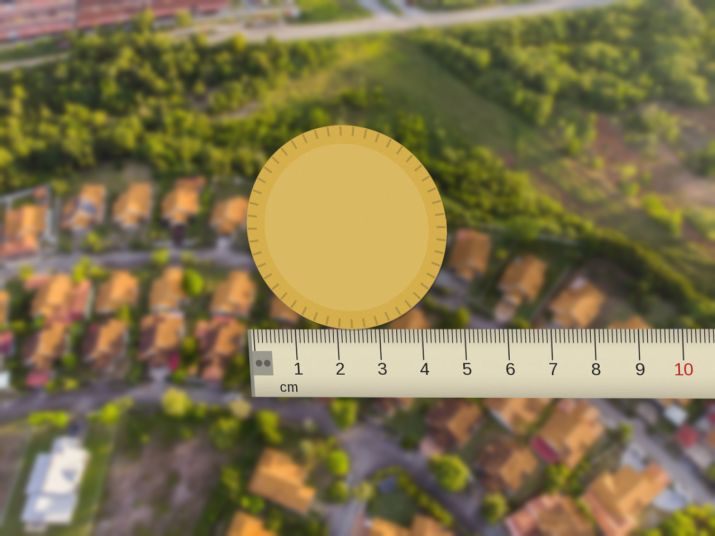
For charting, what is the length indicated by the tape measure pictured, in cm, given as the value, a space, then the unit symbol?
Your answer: 4.7 cm
